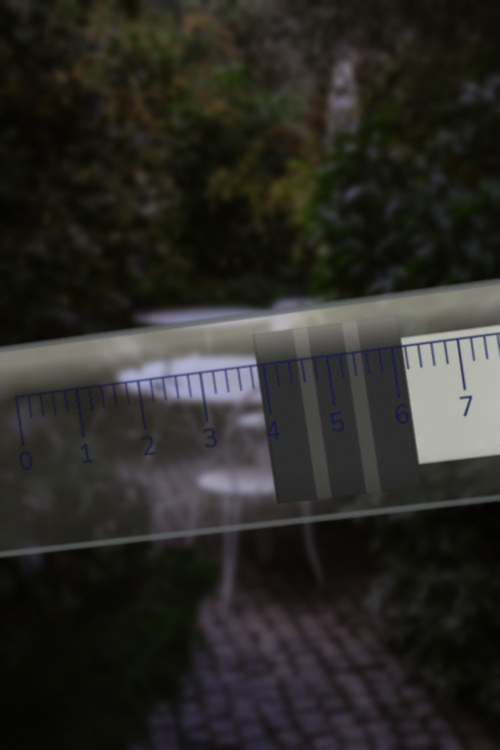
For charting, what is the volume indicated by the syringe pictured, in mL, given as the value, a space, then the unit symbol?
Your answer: 3.9 mL
